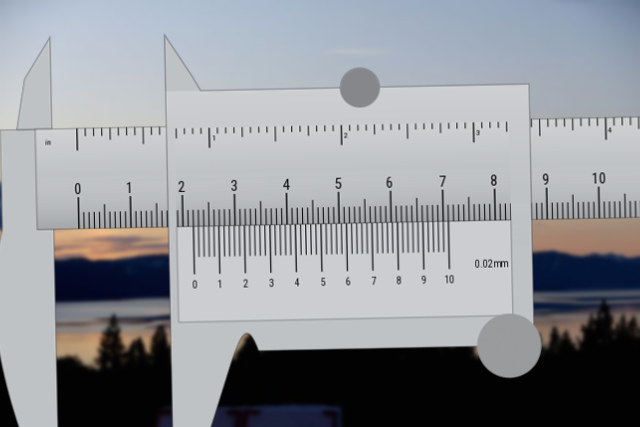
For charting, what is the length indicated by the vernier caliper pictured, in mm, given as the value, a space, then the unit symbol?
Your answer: 22.0 mm
